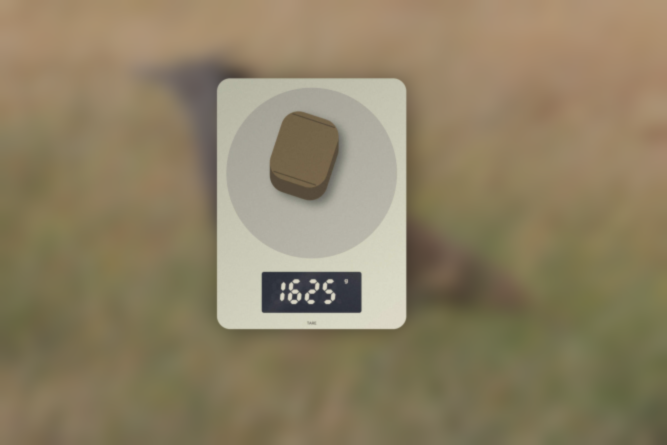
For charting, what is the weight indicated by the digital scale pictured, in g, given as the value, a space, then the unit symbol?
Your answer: 1625 g
